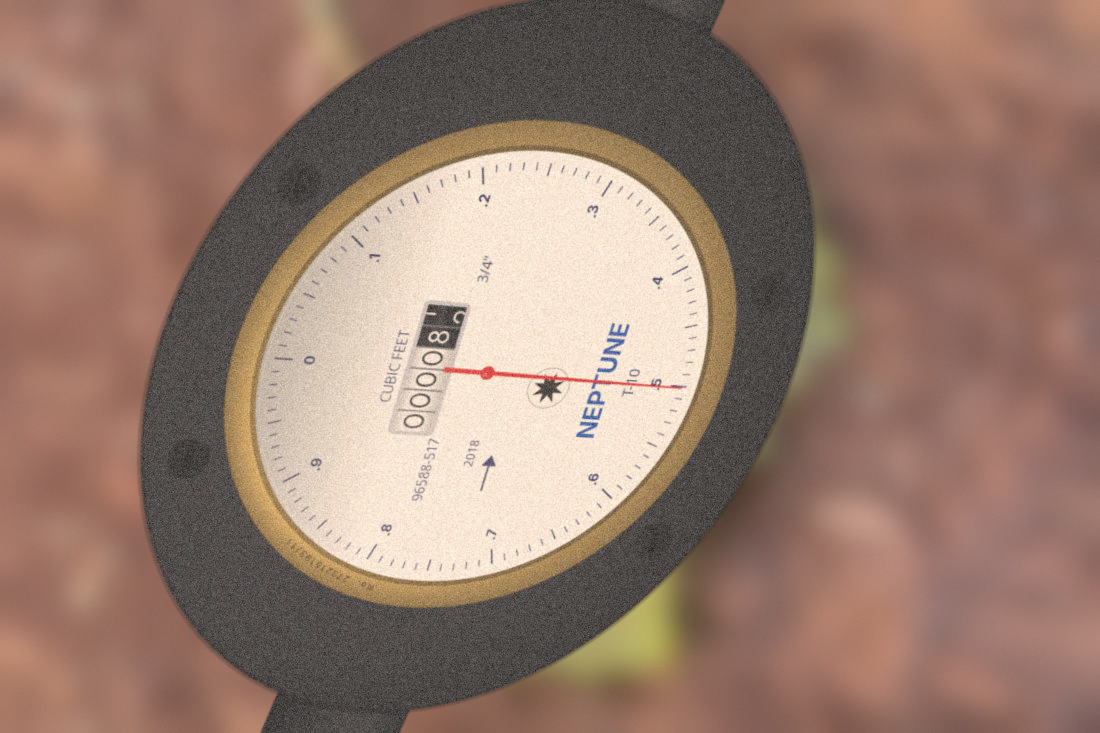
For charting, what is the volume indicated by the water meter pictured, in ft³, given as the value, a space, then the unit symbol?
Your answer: 81.50 ft³
